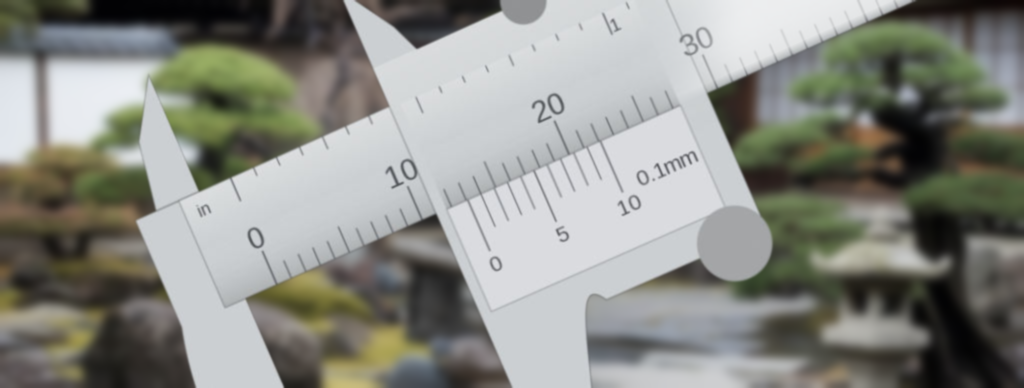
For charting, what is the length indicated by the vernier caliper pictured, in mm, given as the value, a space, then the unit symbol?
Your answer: 13.1 mm
